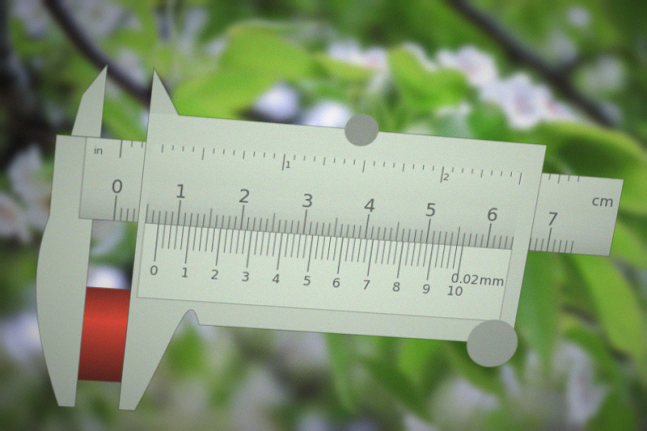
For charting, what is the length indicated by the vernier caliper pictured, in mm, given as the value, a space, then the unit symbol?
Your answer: 7.0 mm
